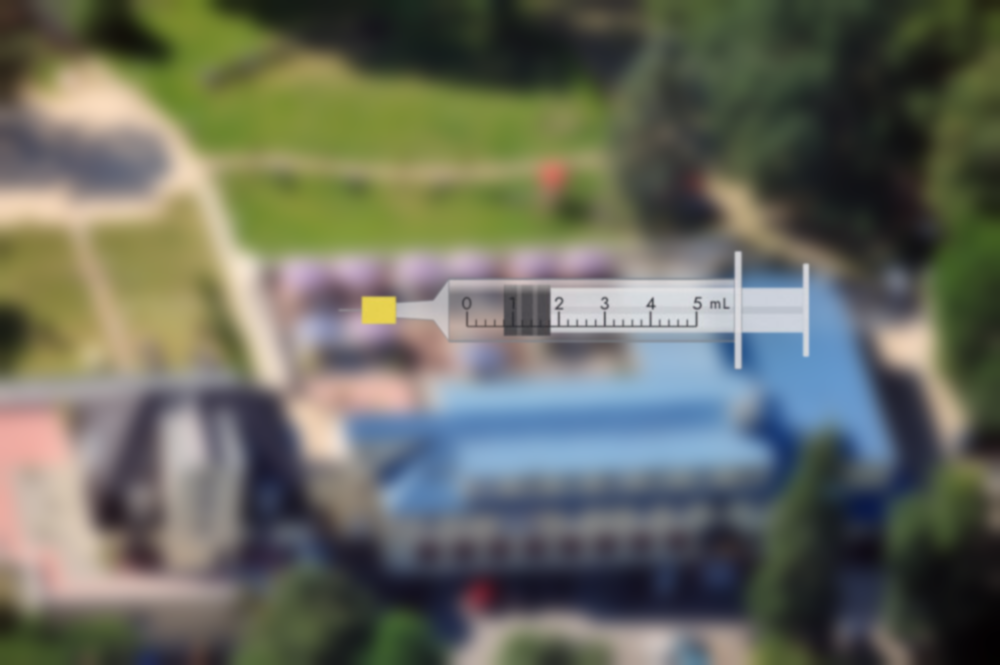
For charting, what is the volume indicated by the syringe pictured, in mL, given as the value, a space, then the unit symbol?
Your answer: 0.8 mL
